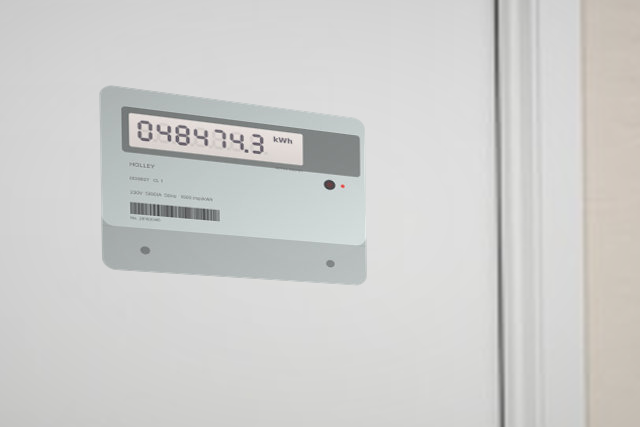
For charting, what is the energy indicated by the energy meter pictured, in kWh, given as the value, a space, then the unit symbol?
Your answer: 48474.3 kWh
